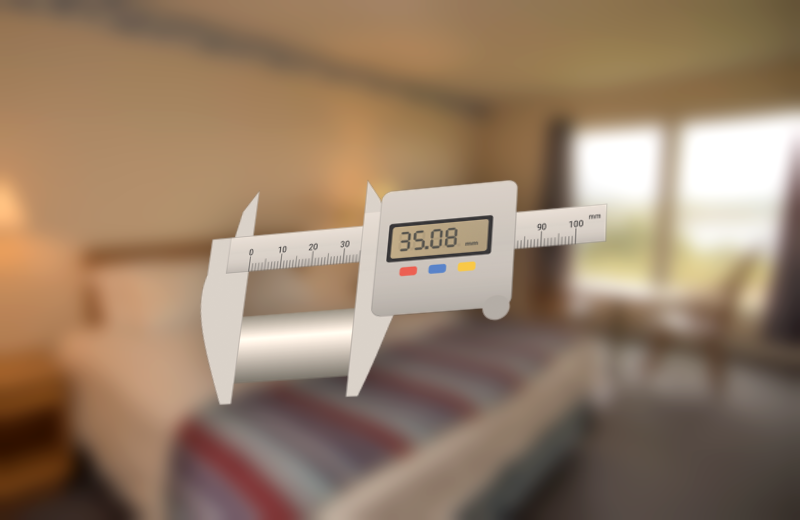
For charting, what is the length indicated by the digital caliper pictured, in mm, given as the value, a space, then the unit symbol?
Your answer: 35.08 mm
